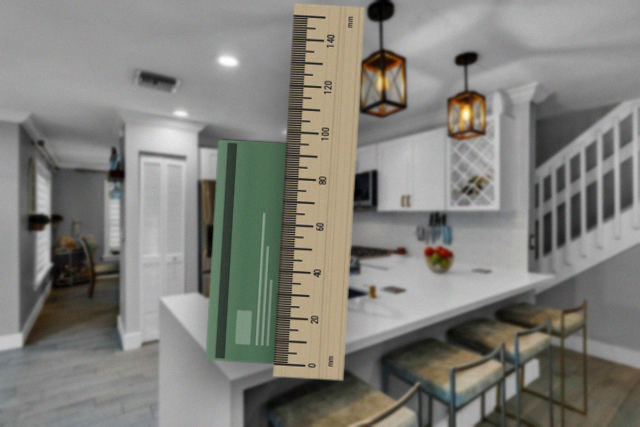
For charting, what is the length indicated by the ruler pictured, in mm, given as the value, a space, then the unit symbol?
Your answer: 95 mm
